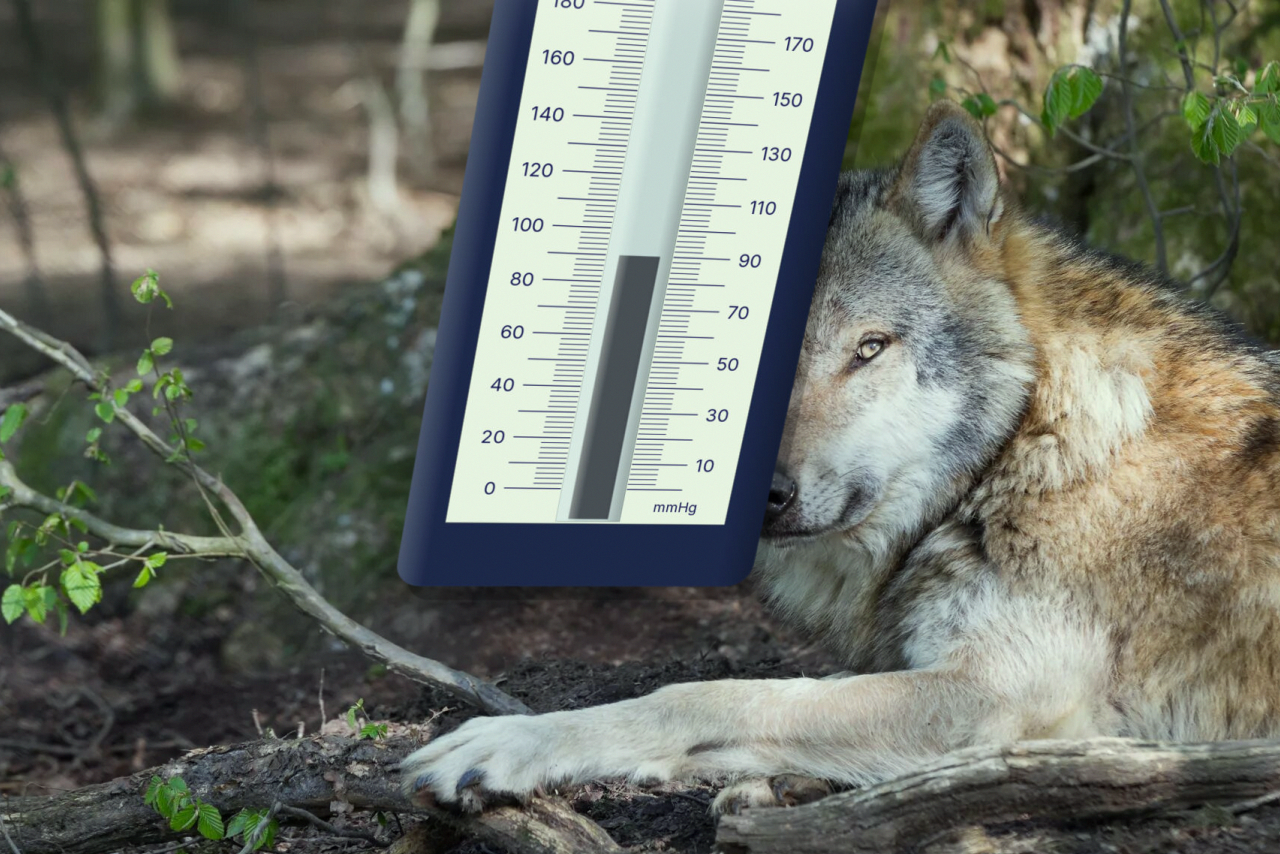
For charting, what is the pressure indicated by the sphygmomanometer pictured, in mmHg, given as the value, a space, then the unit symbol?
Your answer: 90 mmHg
